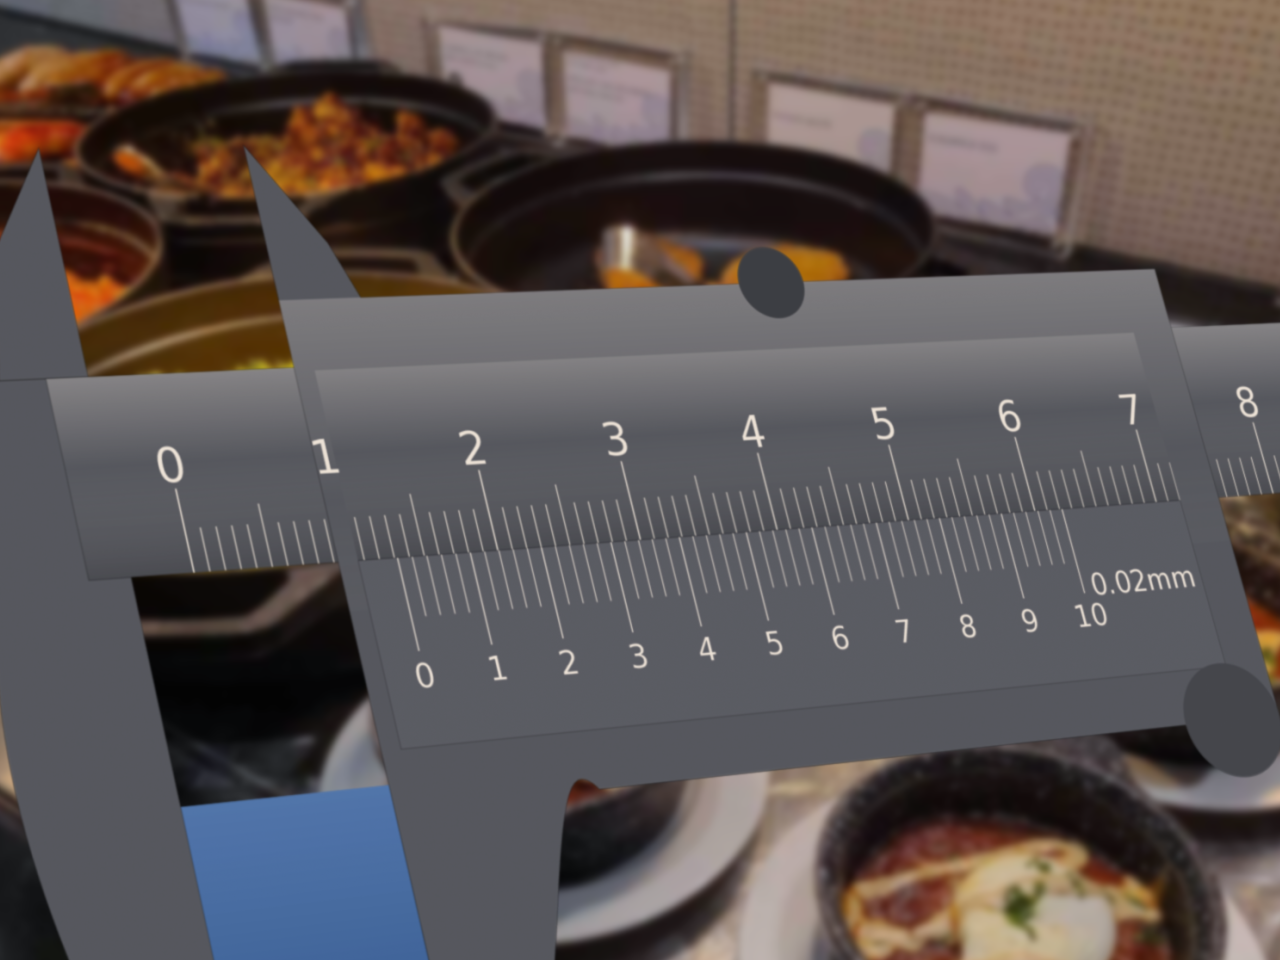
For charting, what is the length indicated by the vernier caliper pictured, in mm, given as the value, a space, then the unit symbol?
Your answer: 13.2 mm
